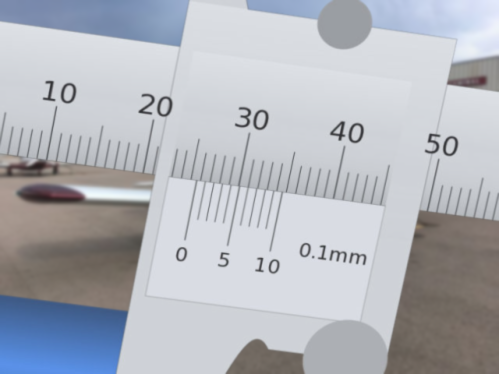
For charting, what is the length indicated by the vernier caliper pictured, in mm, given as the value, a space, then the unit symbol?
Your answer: 25.6 mm
